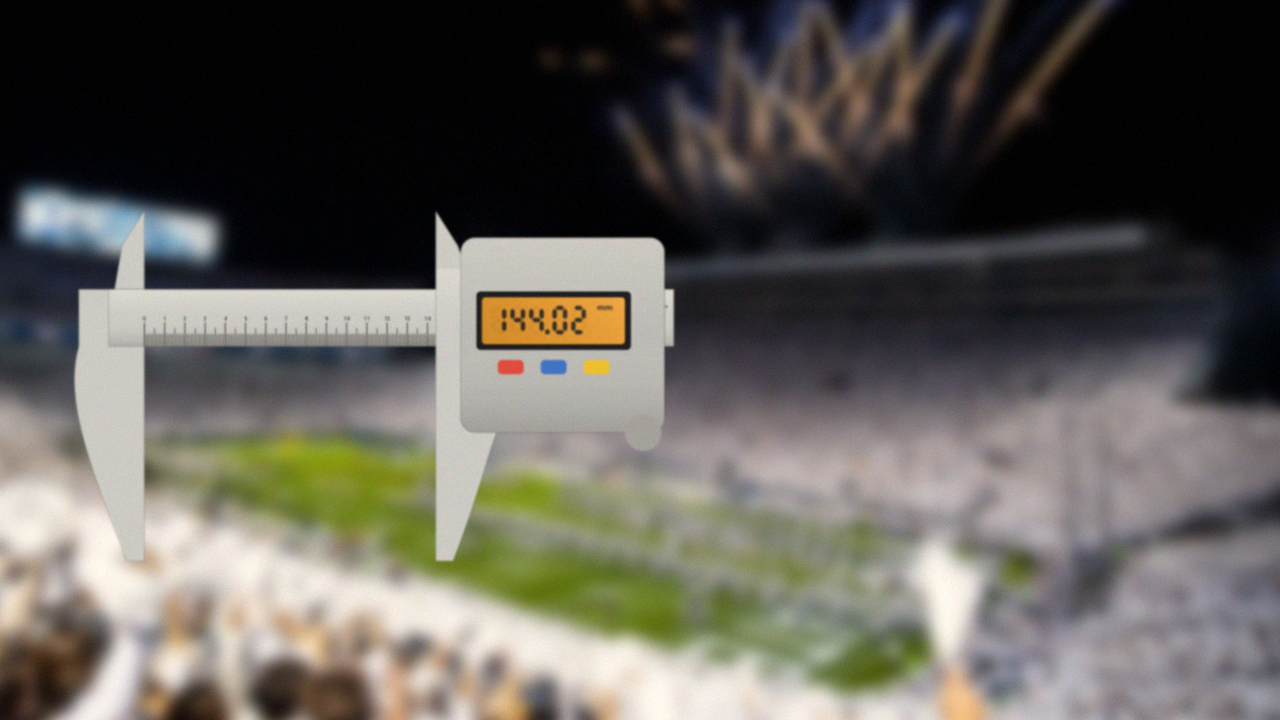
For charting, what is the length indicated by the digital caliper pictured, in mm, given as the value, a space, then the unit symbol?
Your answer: 144.02 mm
